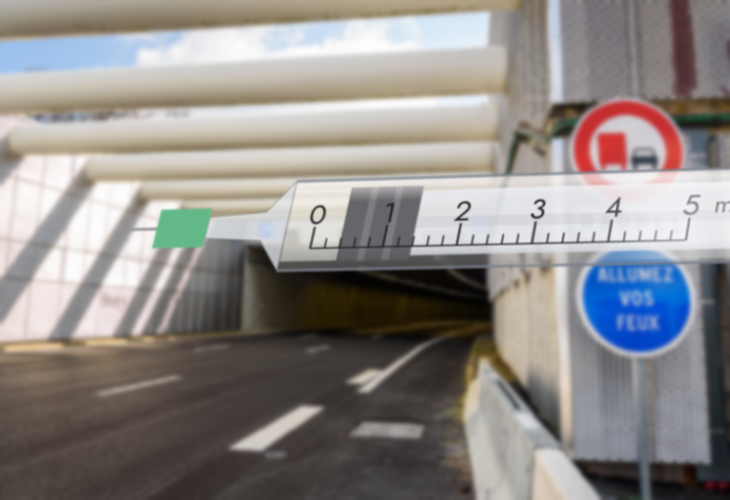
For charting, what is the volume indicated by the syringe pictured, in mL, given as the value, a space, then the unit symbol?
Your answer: 0.4 mL
